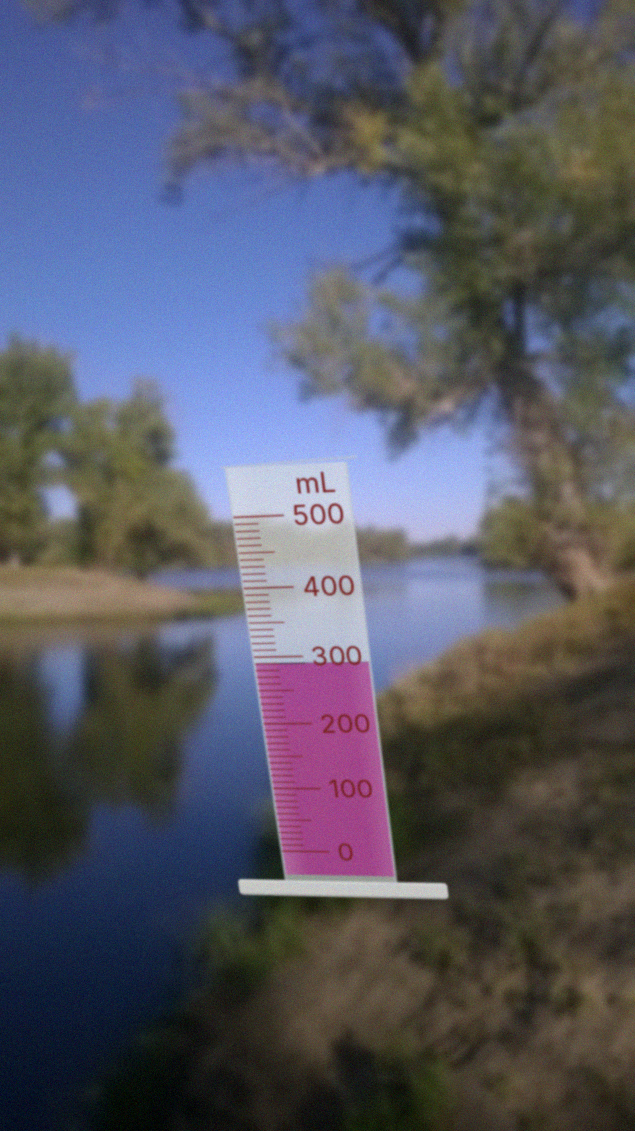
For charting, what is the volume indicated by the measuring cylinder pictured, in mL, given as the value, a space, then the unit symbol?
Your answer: 290 mL
